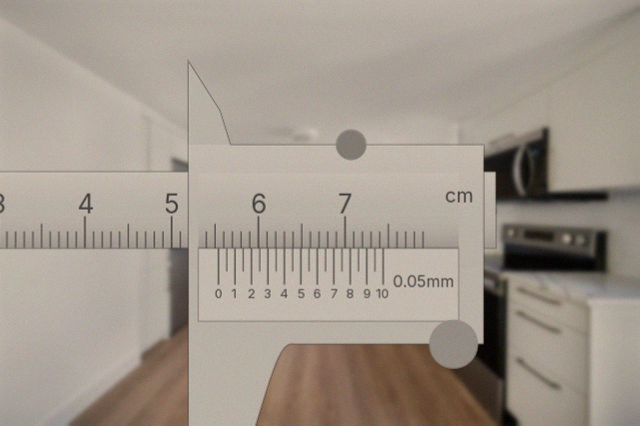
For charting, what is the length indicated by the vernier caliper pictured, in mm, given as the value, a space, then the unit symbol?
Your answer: 55.4 mm
